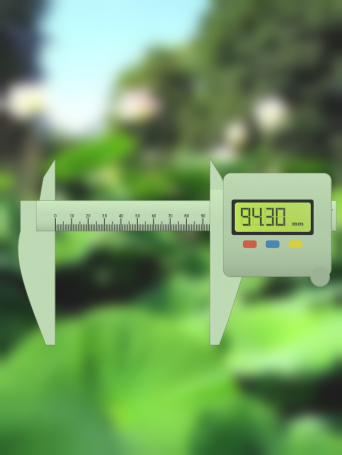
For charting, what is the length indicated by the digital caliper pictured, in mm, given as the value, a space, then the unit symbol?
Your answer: 94.30 mm
